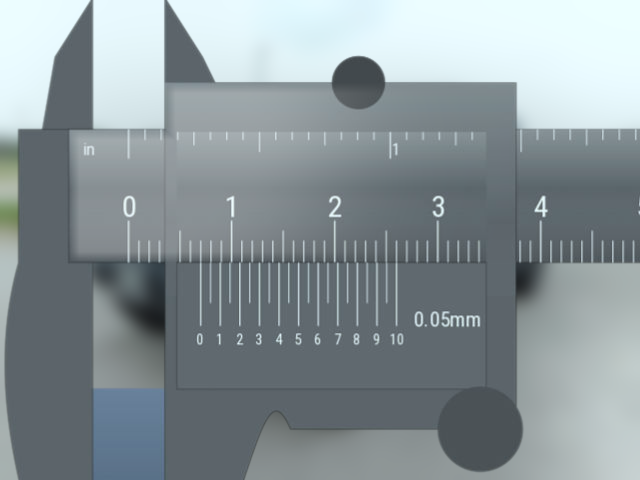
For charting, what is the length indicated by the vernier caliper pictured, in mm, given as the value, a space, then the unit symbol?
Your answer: 7.0 mm
